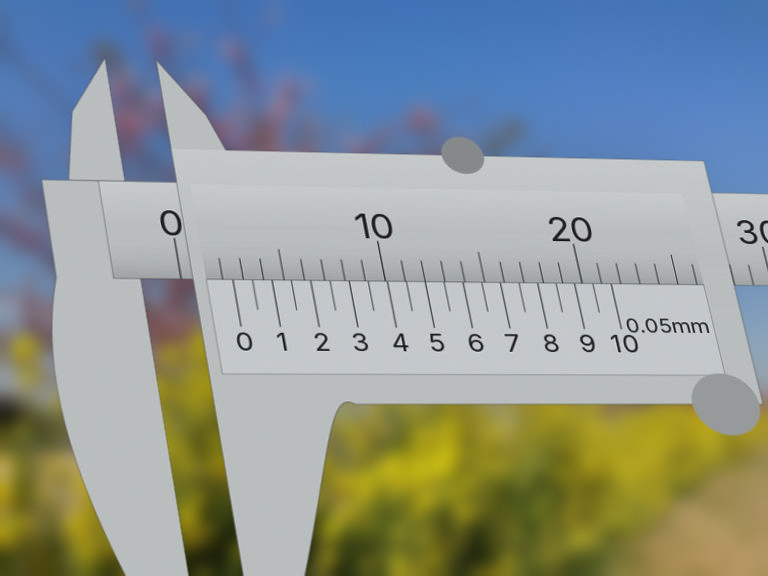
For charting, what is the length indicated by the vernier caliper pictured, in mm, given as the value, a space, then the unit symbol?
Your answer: 2.5 mm
